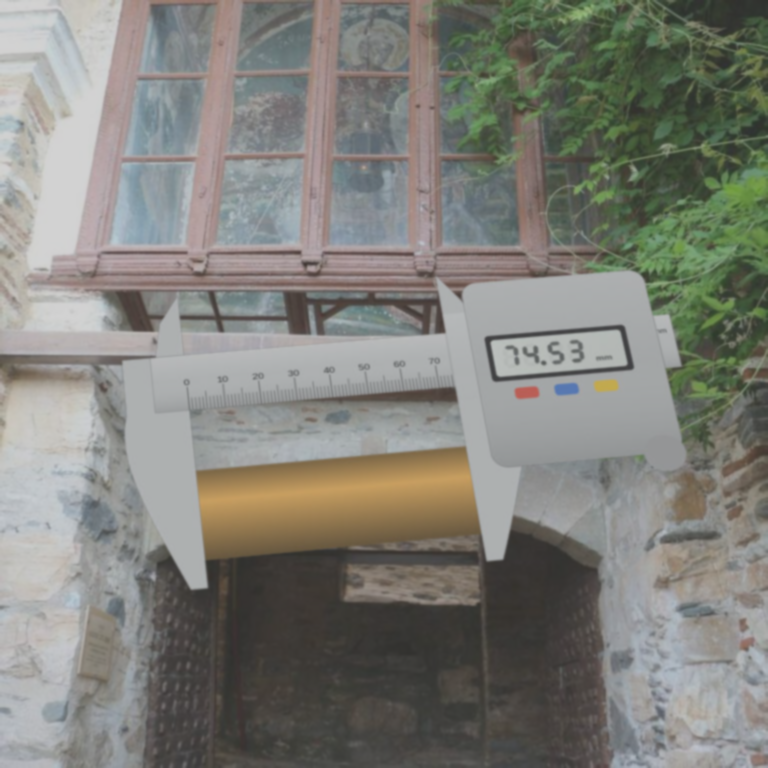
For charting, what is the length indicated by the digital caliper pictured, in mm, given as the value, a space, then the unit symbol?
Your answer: 74.53 mm
